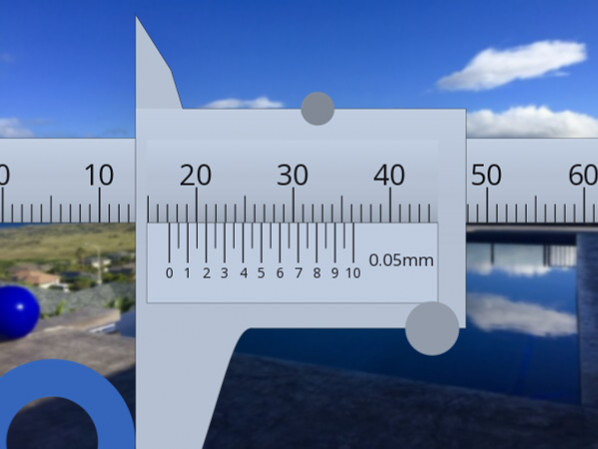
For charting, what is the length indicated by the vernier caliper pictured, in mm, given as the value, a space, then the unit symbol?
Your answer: 17.2 mm
